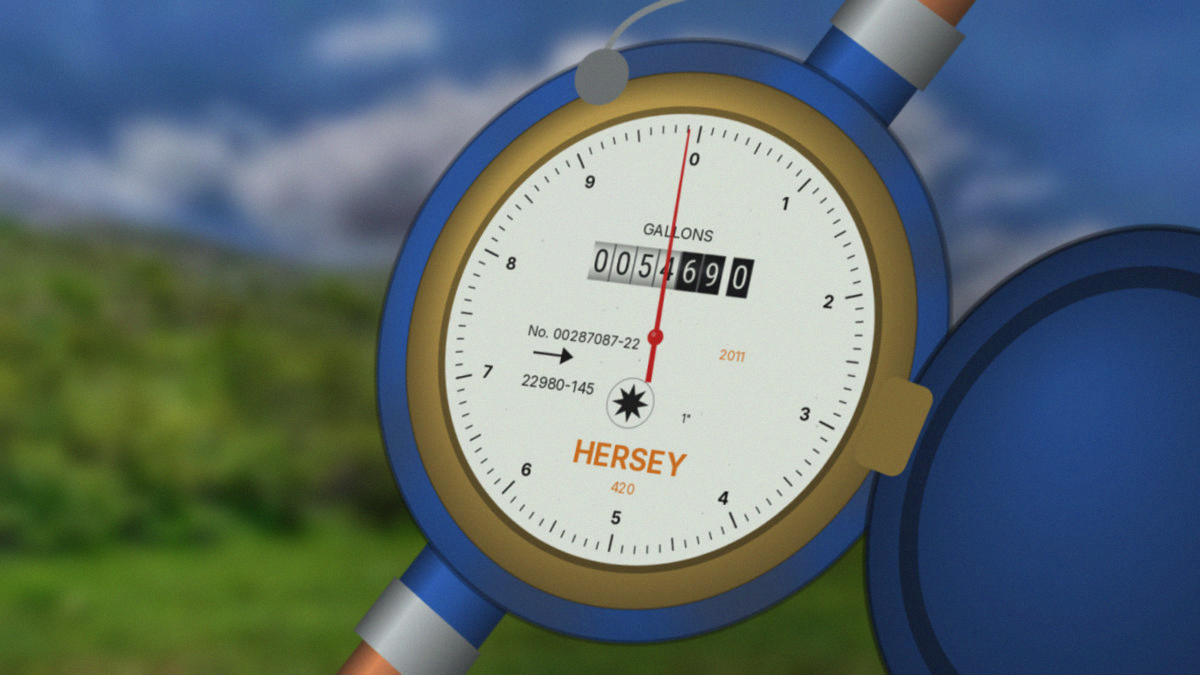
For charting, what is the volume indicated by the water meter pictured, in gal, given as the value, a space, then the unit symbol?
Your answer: 54689.9 gal
